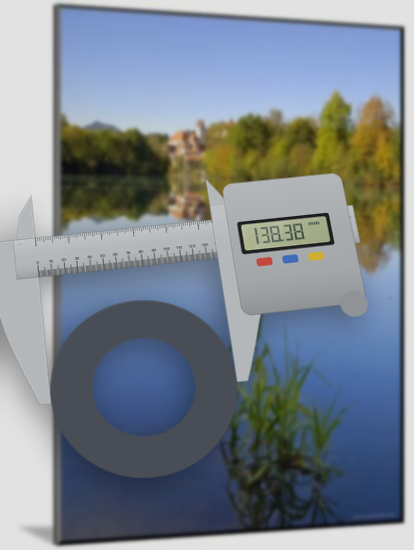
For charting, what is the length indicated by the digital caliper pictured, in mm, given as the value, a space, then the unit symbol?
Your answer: 138.38 mm
